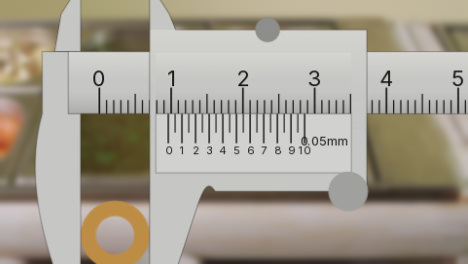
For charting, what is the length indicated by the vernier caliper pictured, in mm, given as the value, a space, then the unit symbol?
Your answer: 9.6 mm
